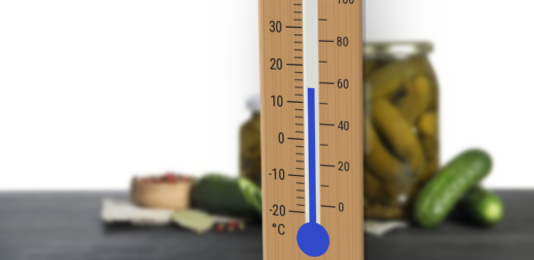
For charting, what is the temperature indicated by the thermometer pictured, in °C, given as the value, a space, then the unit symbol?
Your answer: 14 °C
